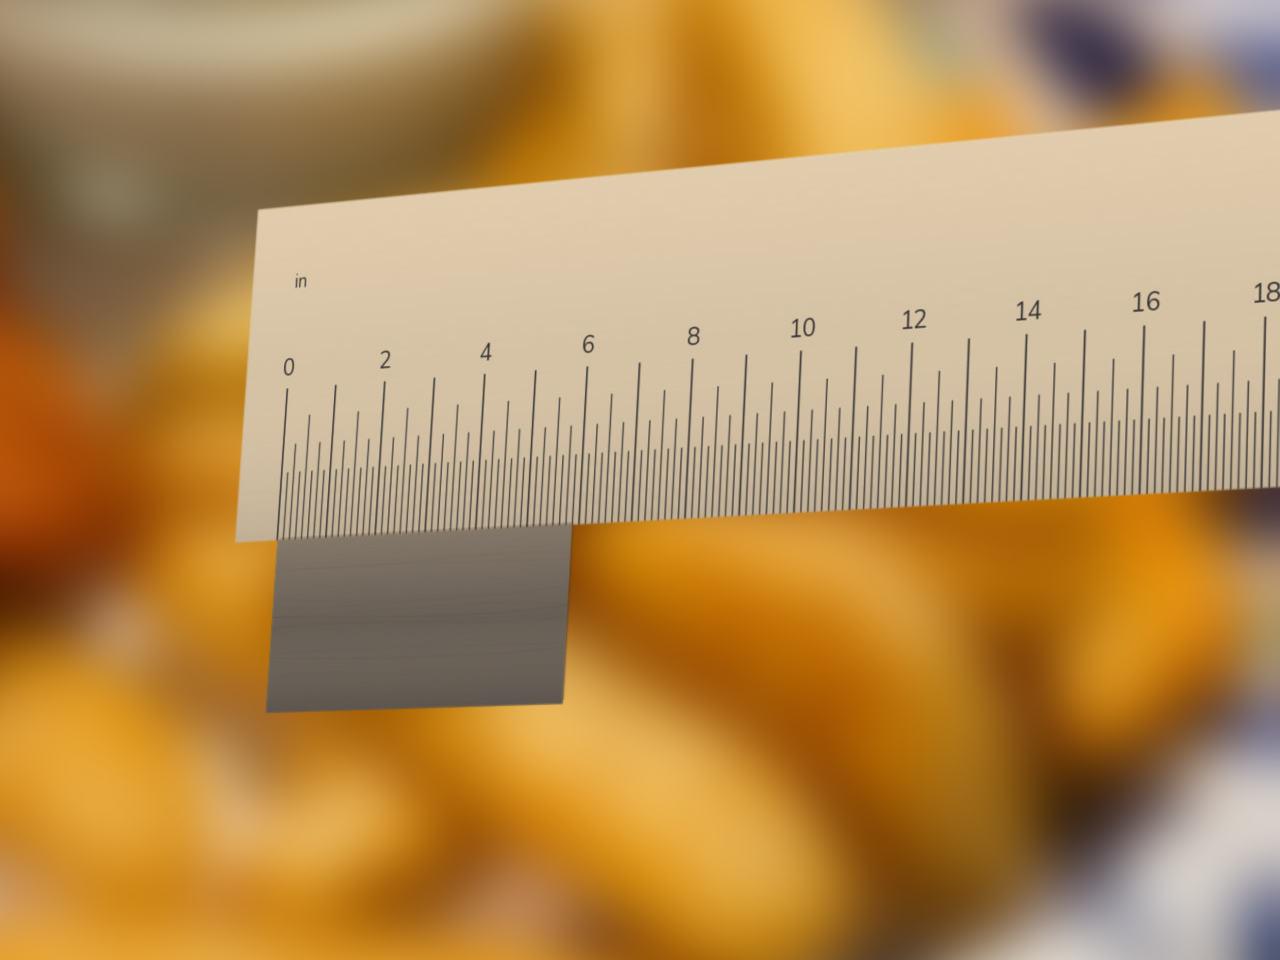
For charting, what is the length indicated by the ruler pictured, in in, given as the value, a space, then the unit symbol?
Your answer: 5.875 in
